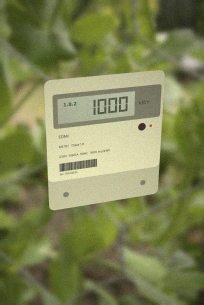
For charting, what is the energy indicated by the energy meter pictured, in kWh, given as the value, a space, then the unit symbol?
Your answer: 1000 kWh
